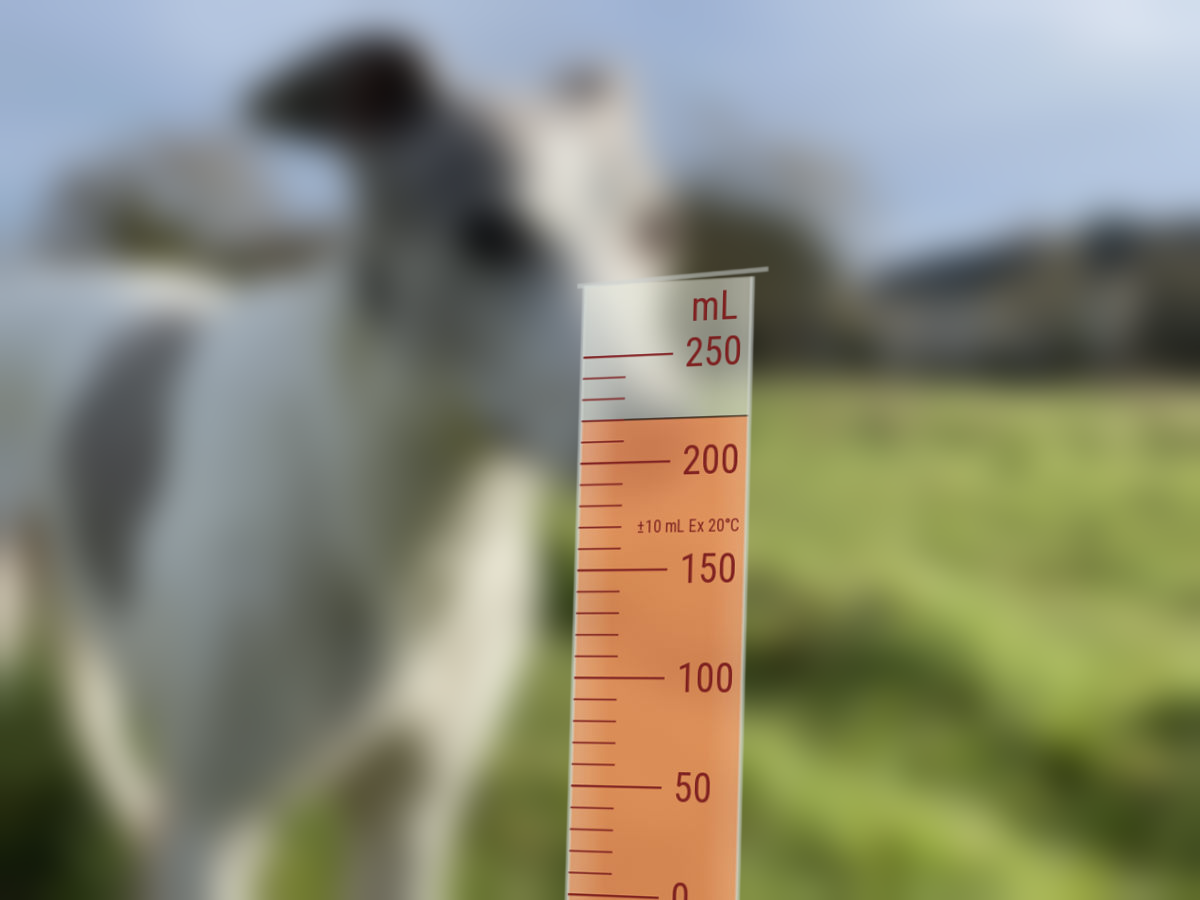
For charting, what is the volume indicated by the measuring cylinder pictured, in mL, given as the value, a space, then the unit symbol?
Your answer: 220 mL
